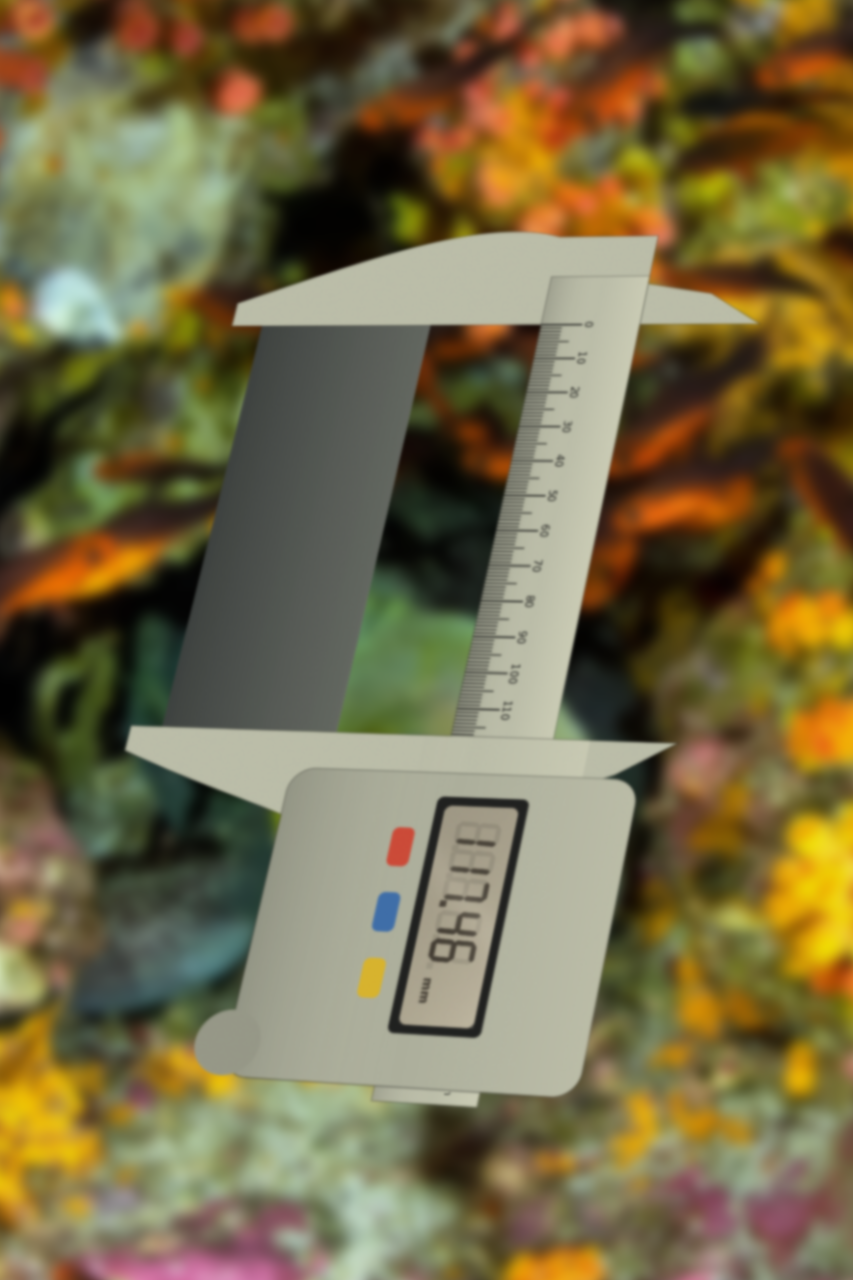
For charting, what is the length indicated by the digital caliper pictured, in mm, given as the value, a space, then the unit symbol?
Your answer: 117.46 mm
